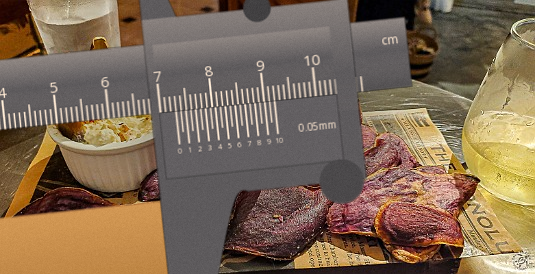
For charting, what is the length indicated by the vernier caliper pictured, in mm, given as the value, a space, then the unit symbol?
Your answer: 73.0 mm
